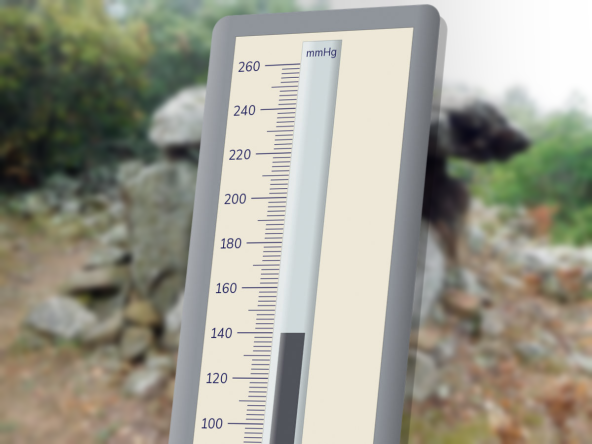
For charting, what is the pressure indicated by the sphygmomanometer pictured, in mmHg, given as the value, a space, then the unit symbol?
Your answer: 140 mmHg
